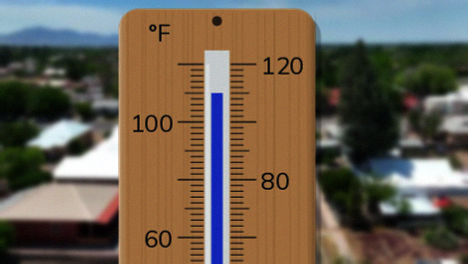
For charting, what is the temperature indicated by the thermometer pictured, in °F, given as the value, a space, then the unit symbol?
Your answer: 110 °F
